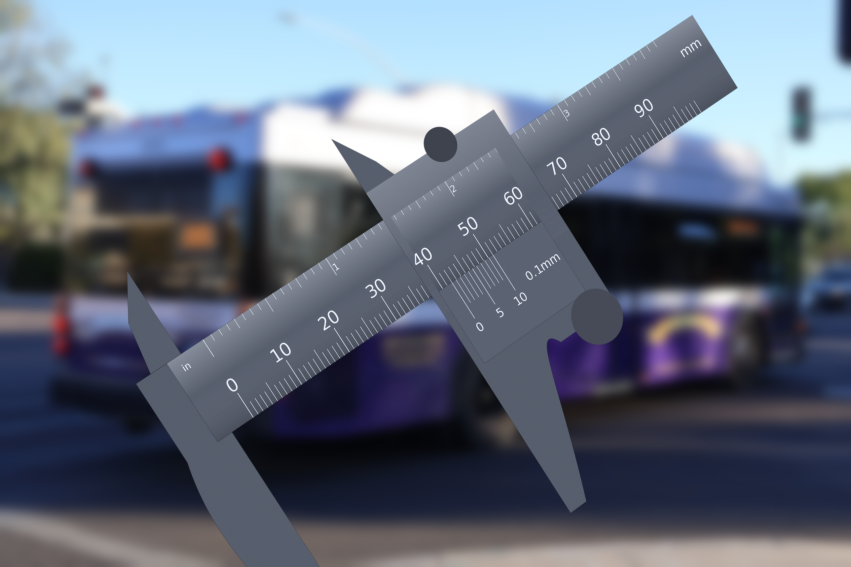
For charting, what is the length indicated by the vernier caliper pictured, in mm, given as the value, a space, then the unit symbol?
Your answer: 42.0 mm
